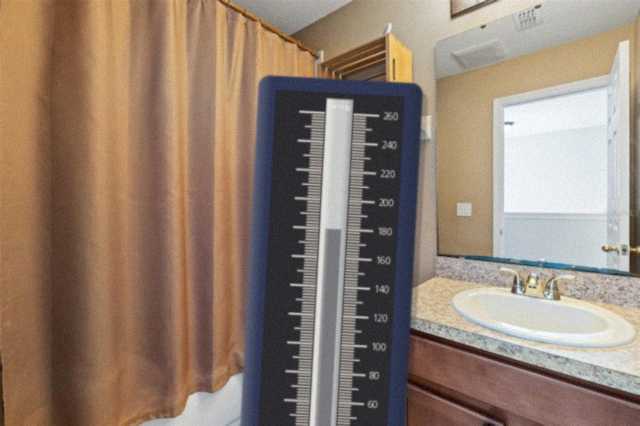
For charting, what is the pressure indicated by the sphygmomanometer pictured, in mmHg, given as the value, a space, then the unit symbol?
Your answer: 180 mmHg
